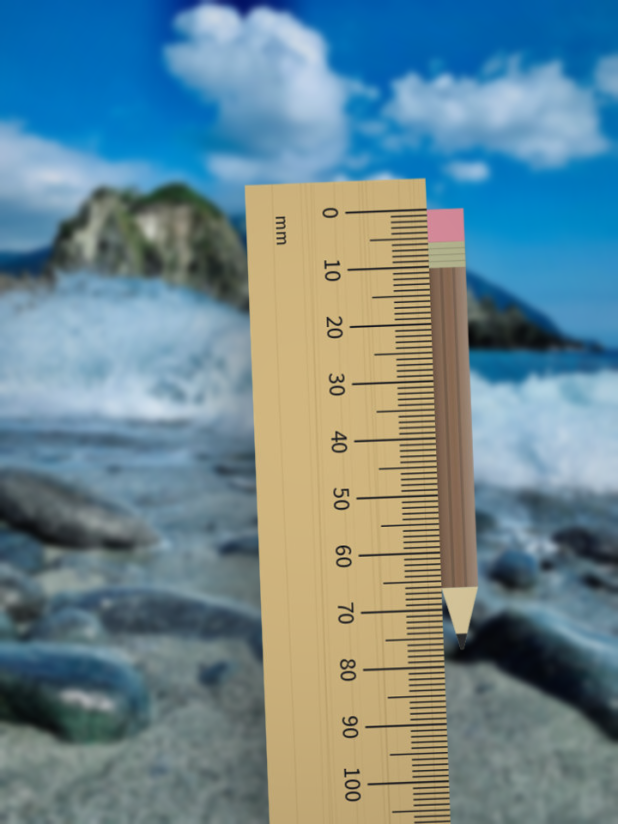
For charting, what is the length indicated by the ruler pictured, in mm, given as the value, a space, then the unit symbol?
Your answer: 77 mm
